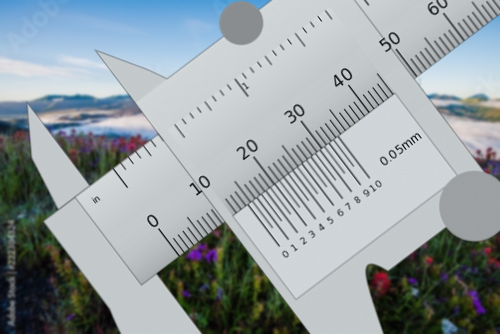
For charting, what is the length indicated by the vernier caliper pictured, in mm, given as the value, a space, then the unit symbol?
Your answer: 14.4 mm
